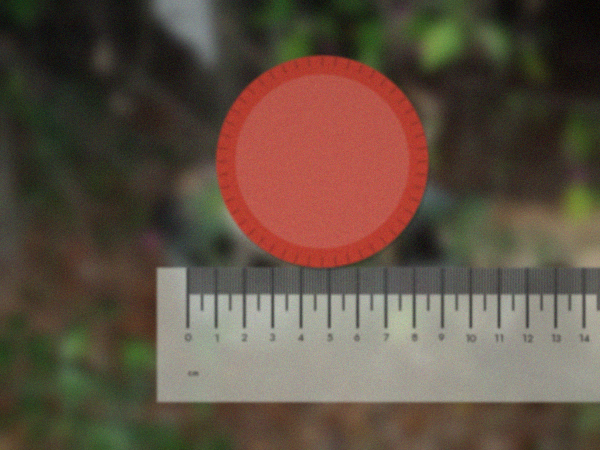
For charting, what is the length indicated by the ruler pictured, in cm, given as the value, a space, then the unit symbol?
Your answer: 7.5 cm
